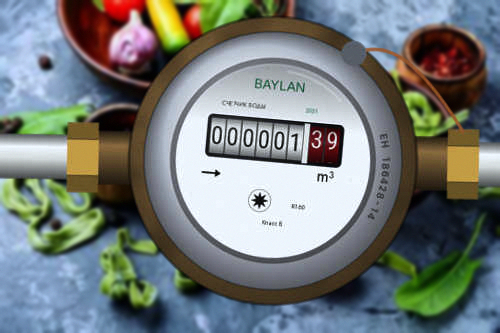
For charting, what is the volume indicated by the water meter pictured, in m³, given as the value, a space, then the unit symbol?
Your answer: 1.39 m³
